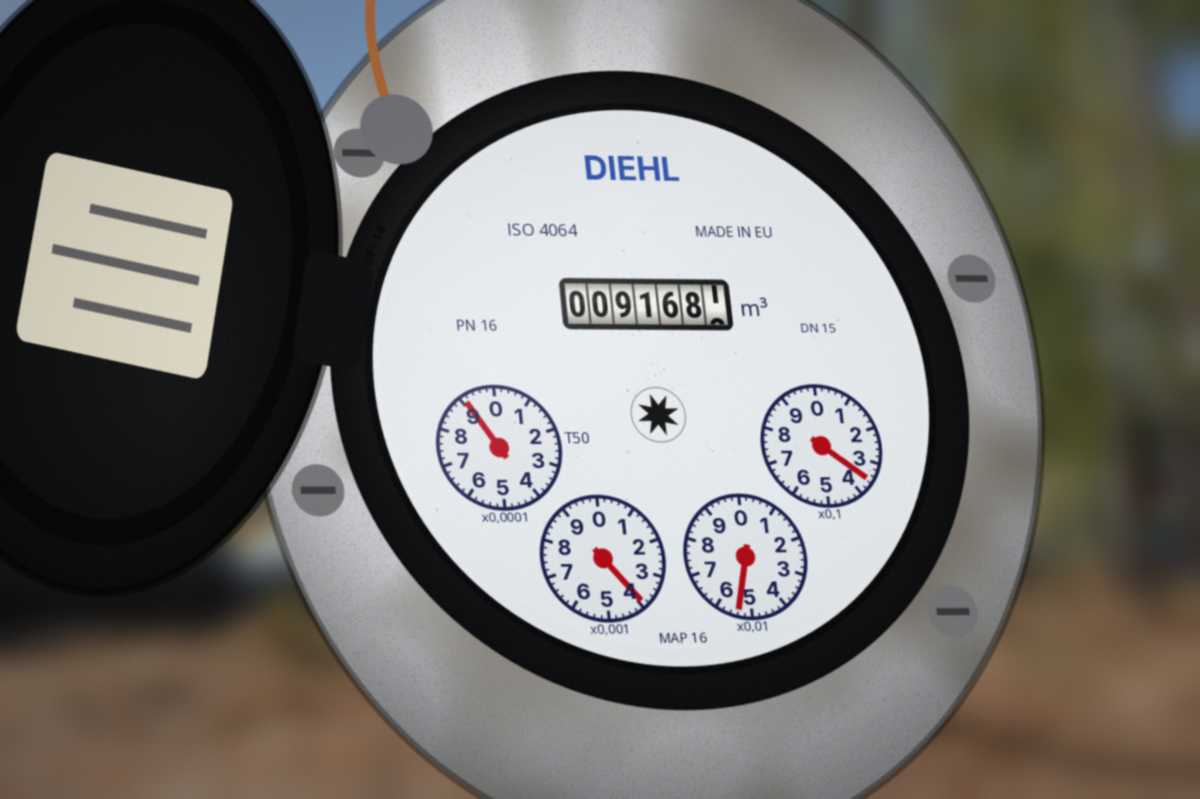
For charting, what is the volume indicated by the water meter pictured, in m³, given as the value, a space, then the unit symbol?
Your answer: 91681.3539 m³
